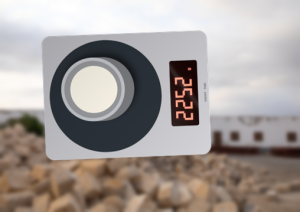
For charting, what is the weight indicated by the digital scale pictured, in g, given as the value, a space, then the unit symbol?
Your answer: 2252 g
